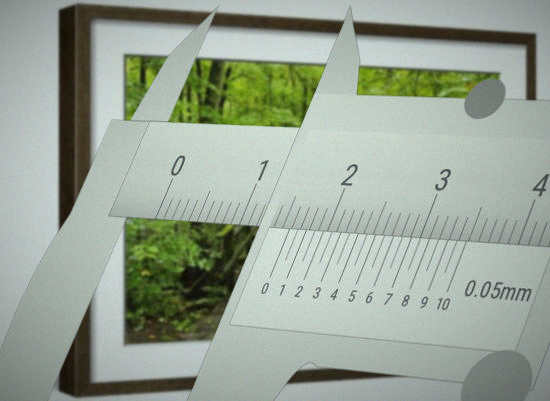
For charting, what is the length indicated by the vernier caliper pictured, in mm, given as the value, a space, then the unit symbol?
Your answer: 15.8 mm
